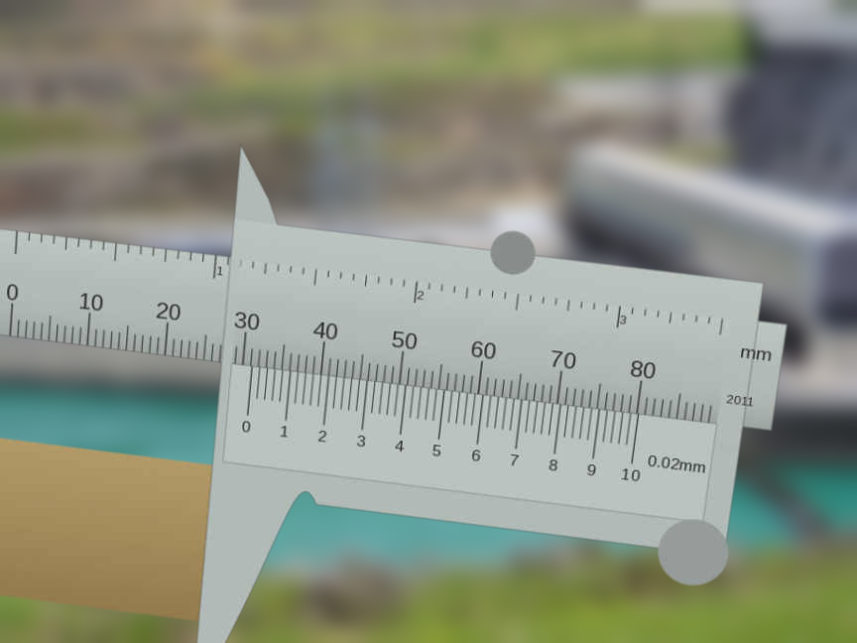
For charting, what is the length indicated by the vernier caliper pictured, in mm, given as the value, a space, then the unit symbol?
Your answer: 31.2 mm
